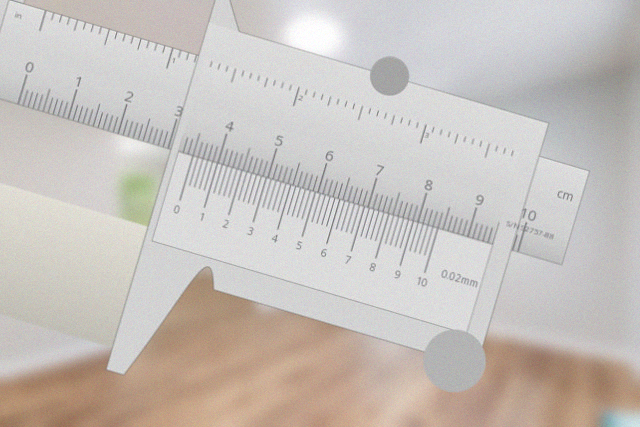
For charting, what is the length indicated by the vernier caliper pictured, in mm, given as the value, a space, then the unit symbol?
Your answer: 35.0 mm
